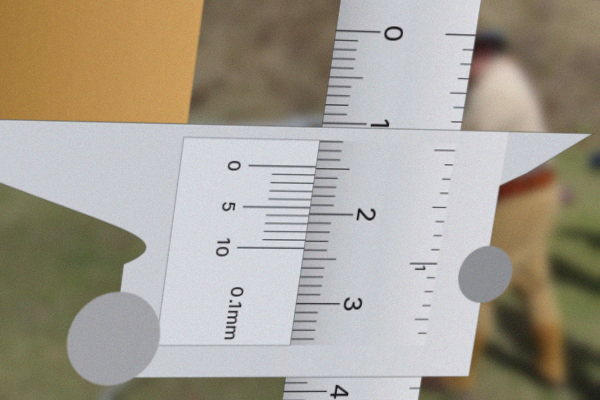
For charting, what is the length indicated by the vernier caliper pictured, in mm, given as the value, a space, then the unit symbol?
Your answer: 14.8 mm
